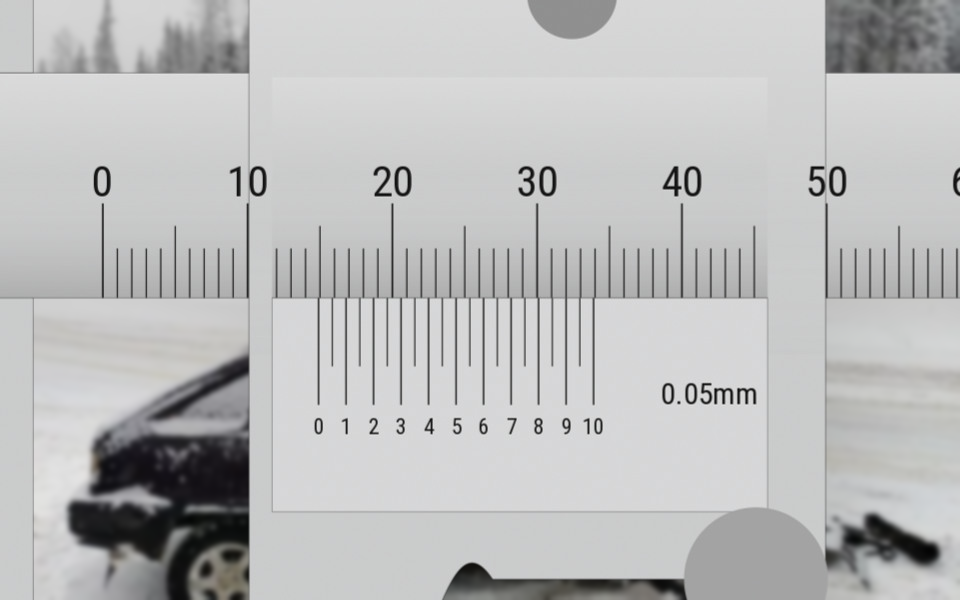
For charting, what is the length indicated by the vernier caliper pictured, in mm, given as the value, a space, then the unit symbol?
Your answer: 14.9 mm
